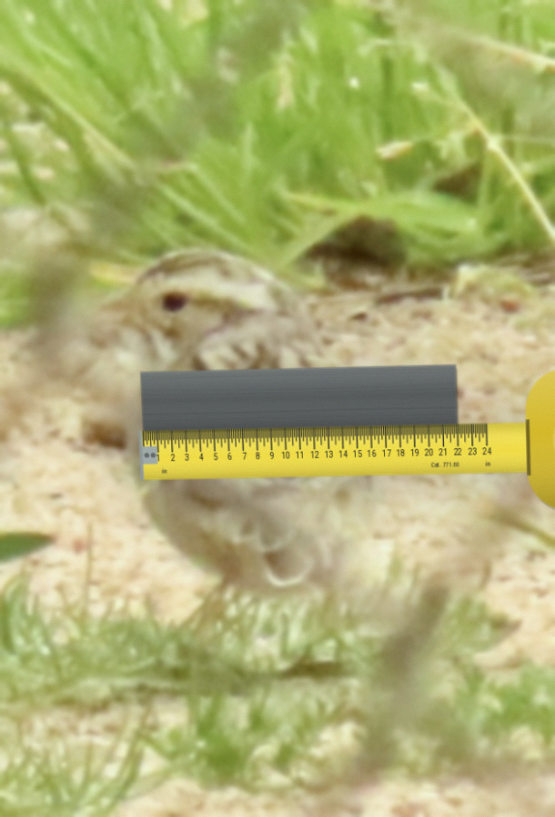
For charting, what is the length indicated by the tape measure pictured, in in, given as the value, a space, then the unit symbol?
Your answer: 22 in
